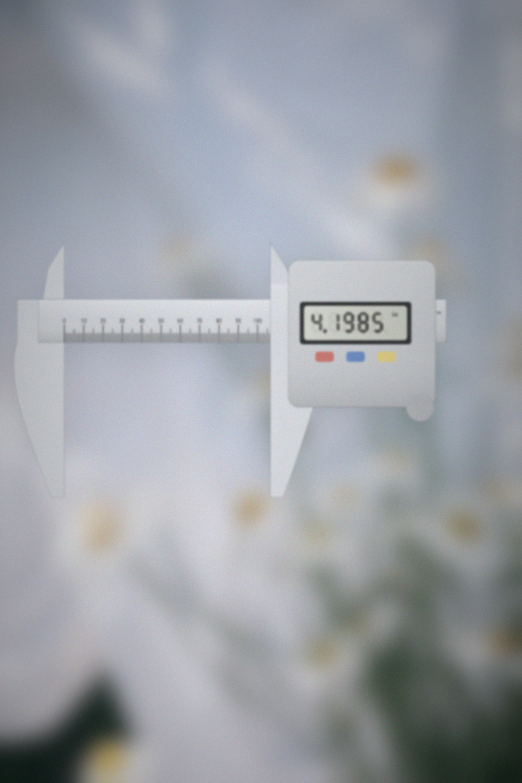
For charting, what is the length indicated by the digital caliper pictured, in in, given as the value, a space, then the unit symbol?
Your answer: 4.1985 in
